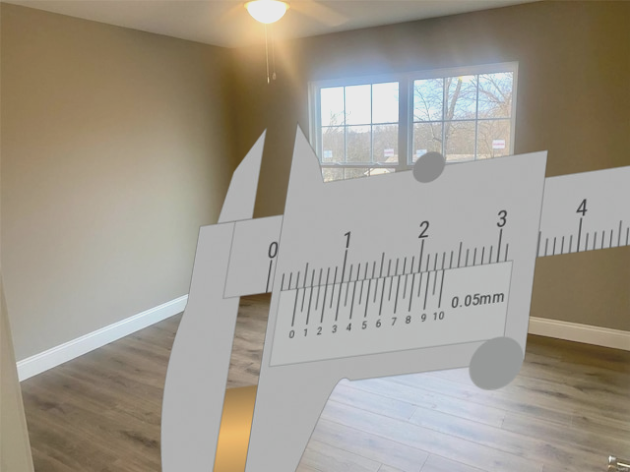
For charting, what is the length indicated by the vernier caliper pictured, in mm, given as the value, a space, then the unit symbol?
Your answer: 4.2 mm
